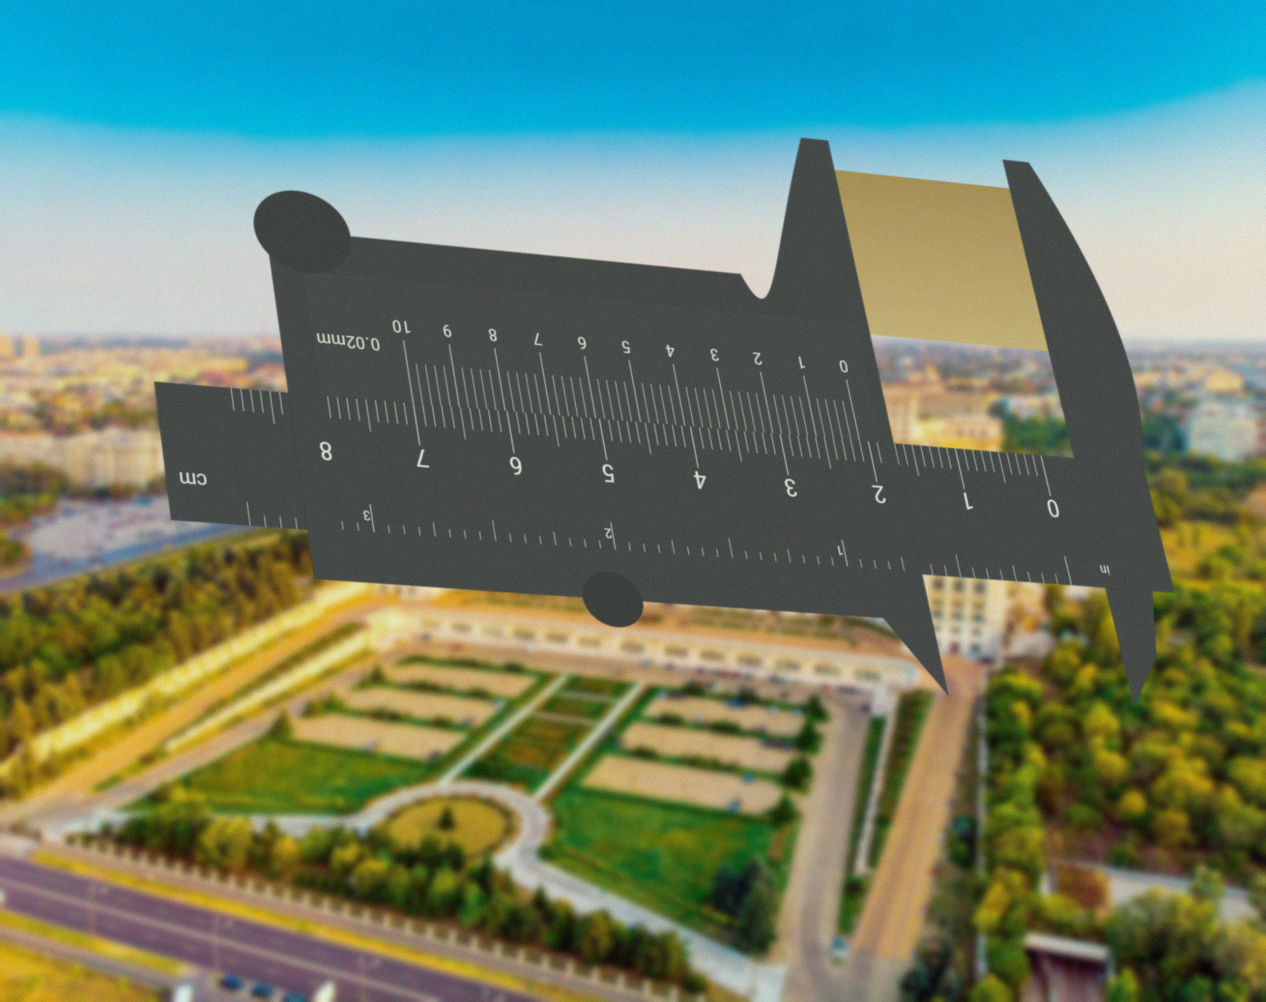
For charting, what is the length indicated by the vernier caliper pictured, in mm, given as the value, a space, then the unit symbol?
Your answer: 21.0 mm
